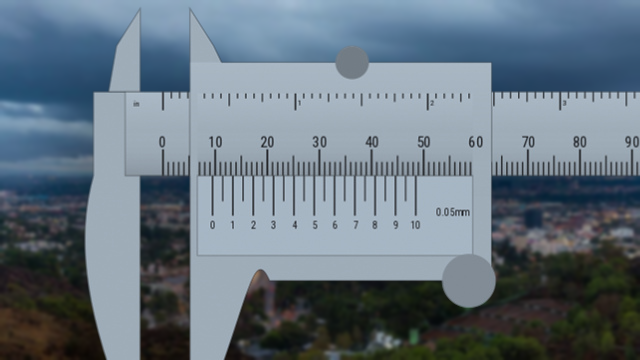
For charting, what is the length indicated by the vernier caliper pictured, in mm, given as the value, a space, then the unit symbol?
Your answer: 9.5 mm
